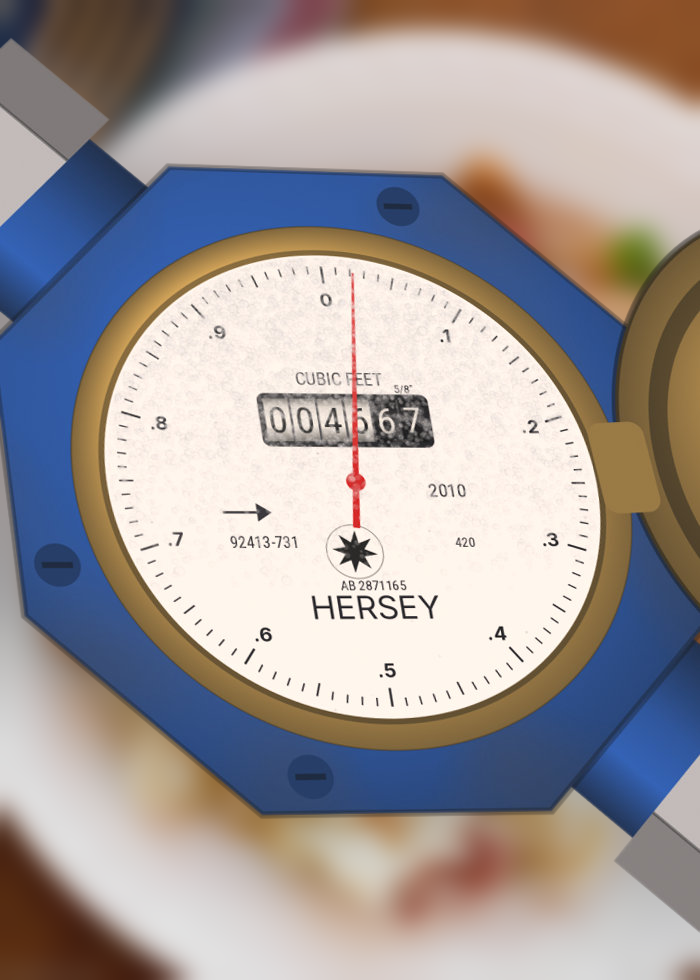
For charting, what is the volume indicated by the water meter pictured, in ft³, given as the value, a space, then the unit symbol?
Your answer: 4667.02 ft³
